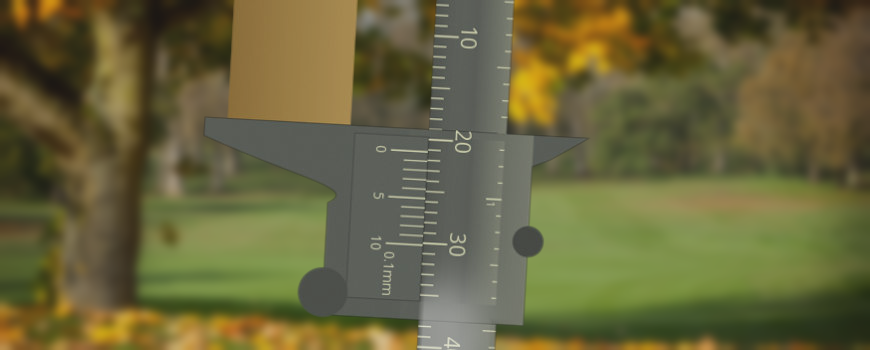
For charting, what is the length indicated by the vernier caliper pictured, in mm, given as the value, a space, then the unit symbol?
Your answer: 21.2 mm
